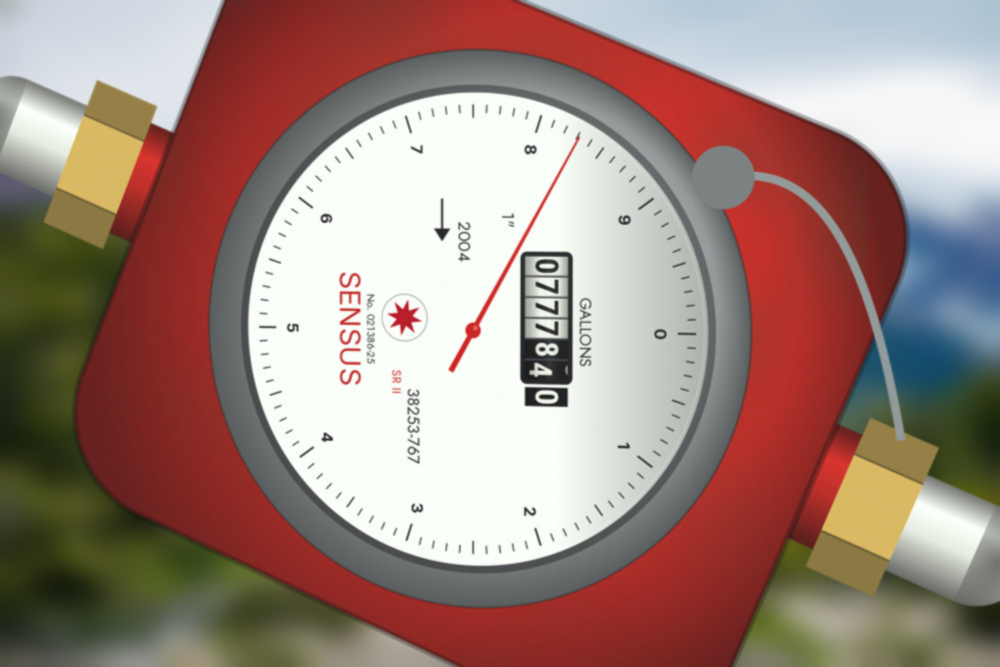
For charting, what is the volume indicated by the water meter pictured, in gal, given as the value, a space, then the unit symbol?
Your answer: 777838.3 gal
